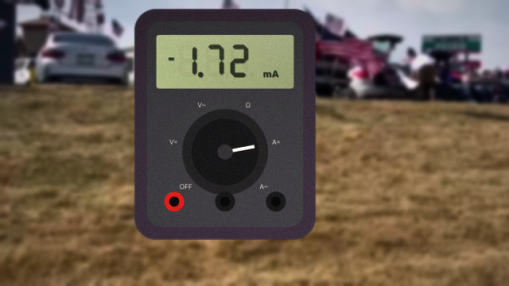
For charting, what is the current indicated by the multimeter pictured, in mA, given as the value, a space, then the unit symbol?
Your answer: -1.72 mA
